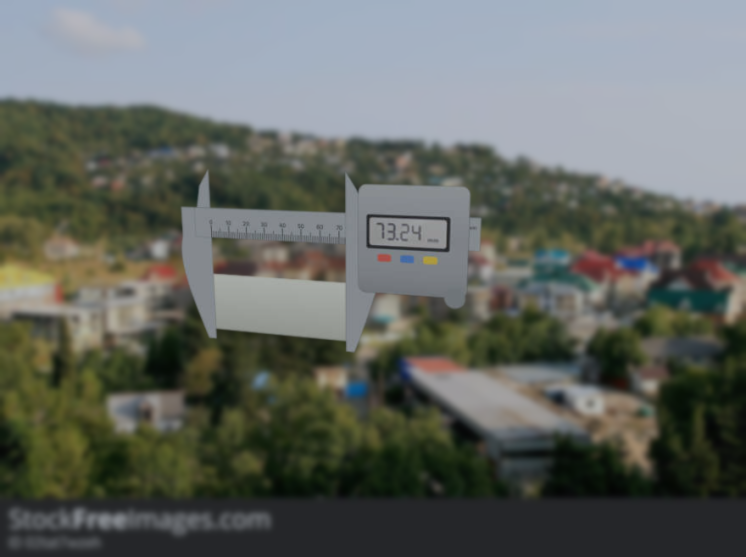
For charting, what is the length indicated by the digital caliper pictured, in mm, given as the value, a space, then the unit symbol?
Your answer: 73.24 mm
